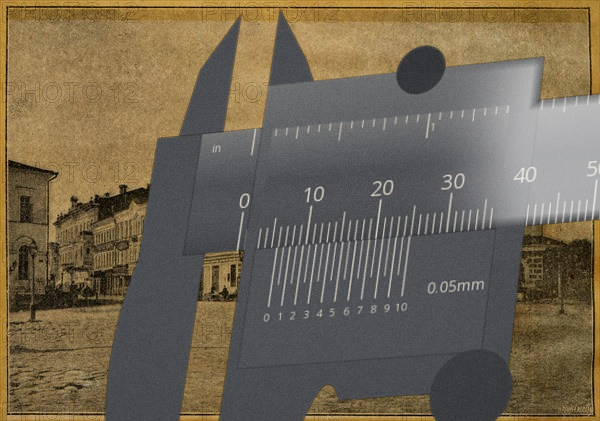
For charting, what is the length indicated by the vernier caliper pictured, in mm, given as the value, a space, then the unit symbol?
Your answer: 5.8 mm
